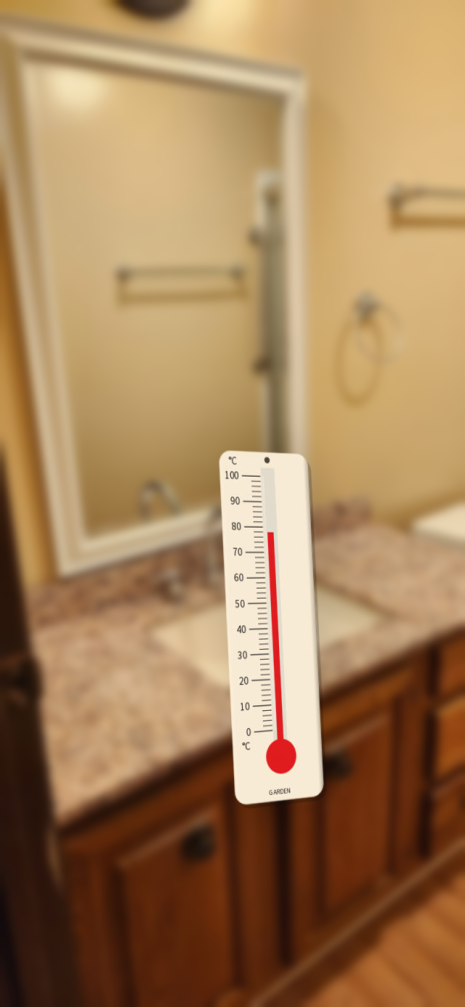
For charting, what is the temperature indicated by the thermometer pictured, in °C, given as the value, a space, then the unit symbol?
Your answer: 78 °C
